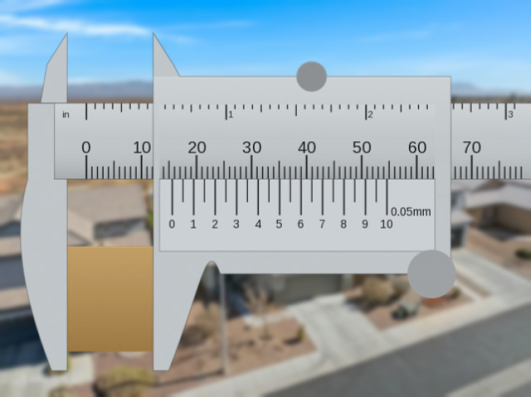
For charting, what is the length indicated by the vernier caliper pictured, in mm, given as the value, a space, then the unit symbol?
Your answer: 15.6 mm
